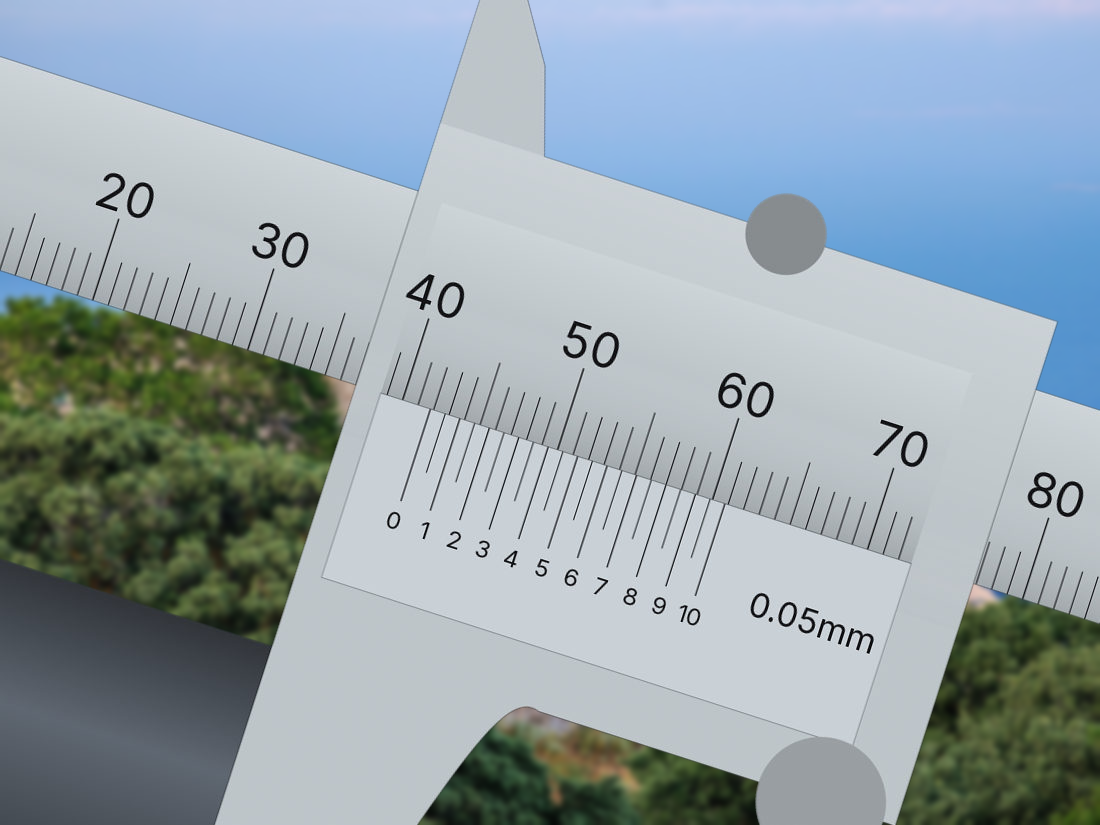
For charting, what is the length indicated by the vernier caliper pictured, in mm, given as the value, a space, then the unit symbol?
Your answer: 41.8 mm
